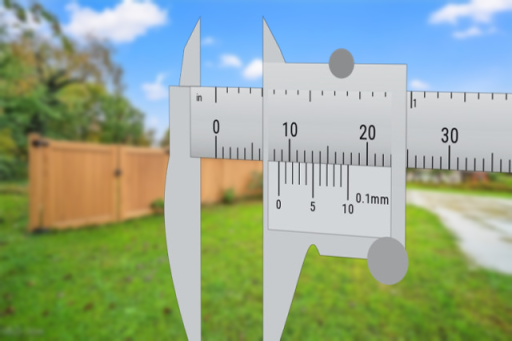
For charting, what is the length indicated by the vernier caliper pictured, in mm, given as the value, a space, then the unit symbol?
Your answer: 8.6 mm
